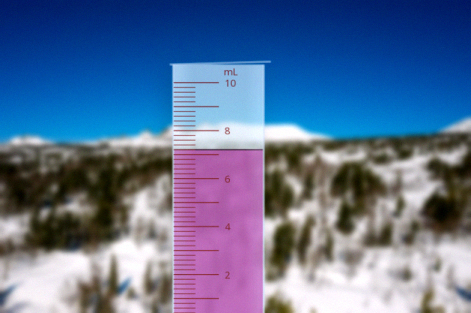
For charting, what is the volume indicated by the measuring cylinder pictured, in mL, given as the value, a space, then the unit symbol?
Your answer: 7.2 mL
